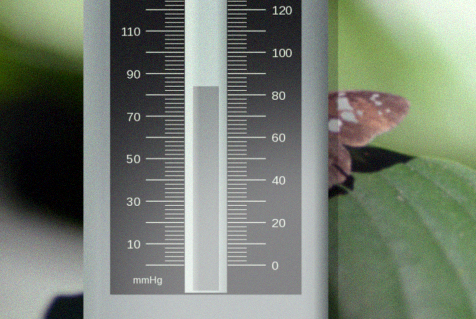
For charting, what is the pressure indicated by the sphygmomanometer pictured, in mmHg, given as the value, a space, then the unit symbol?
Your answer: 84 mmHg
